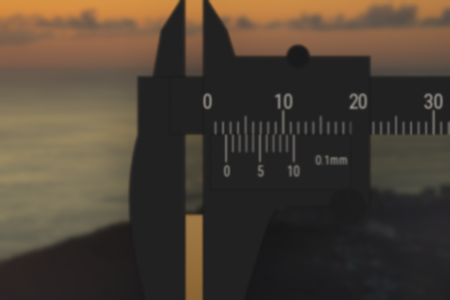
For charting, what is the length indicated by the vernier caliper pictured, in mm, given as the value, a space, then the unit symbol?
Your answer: 2.4 mm
